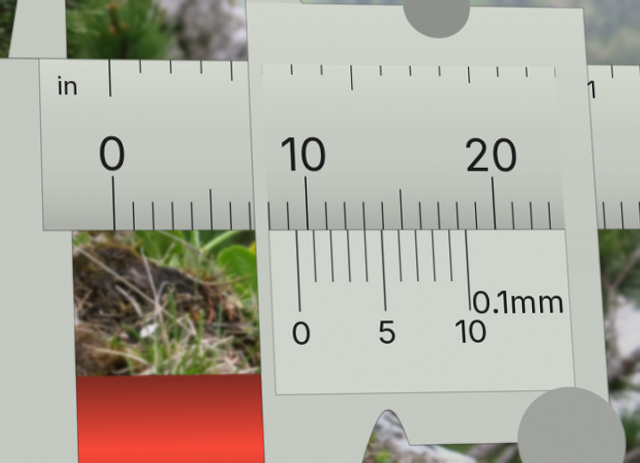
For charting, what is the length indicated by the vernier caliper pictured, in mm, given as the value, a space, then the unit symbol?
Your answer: 9.4 mm
